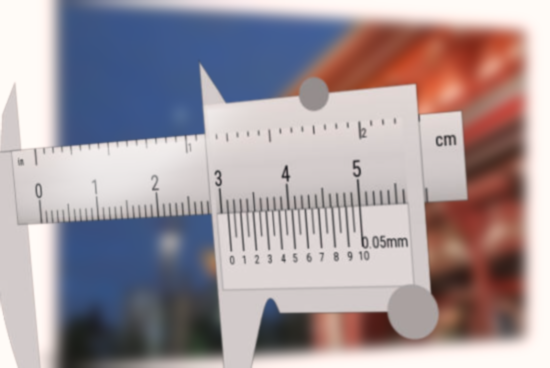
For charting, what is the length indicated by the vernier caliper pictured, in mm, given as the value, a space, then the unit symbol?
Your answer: 31.0 mm
